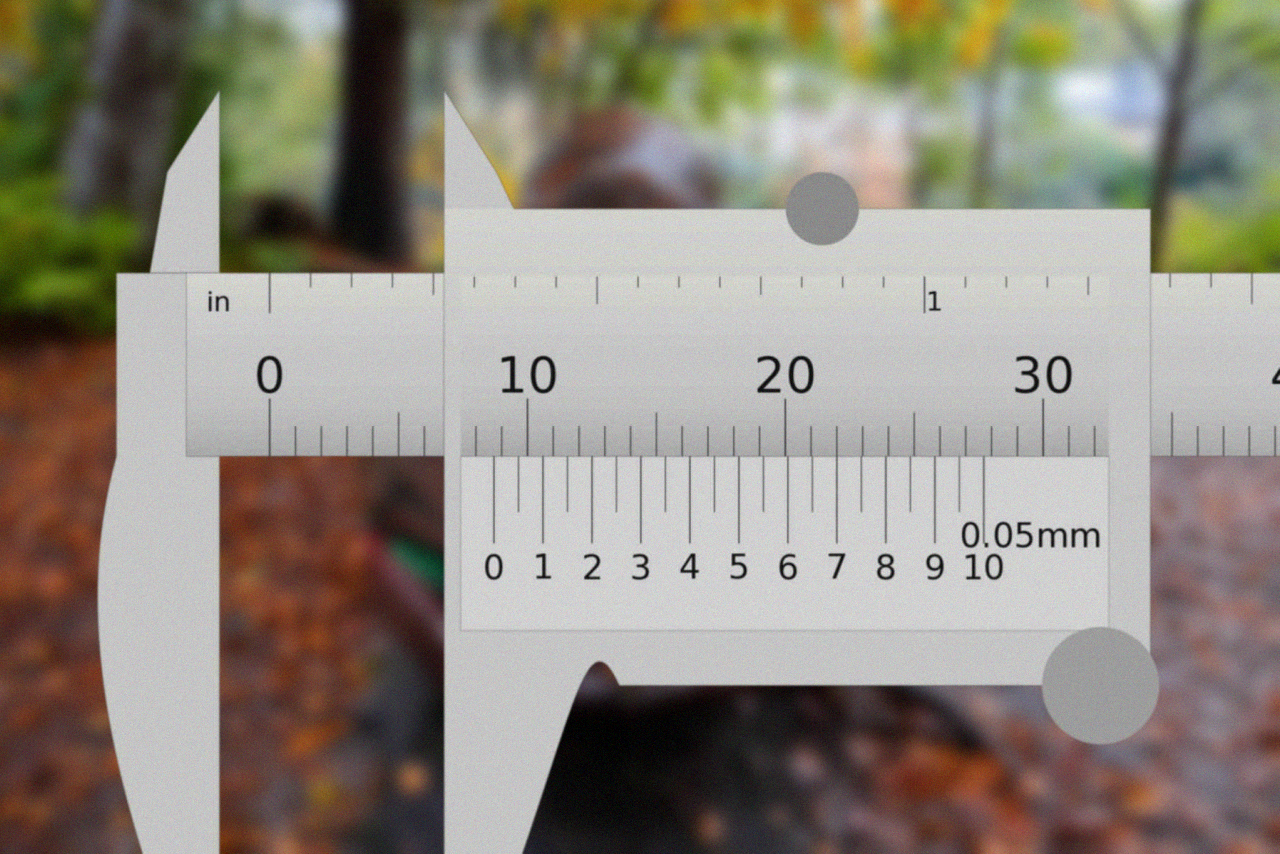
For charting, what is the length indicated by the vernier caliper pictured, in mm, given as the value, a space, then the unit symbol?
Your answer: 8.7 mm
